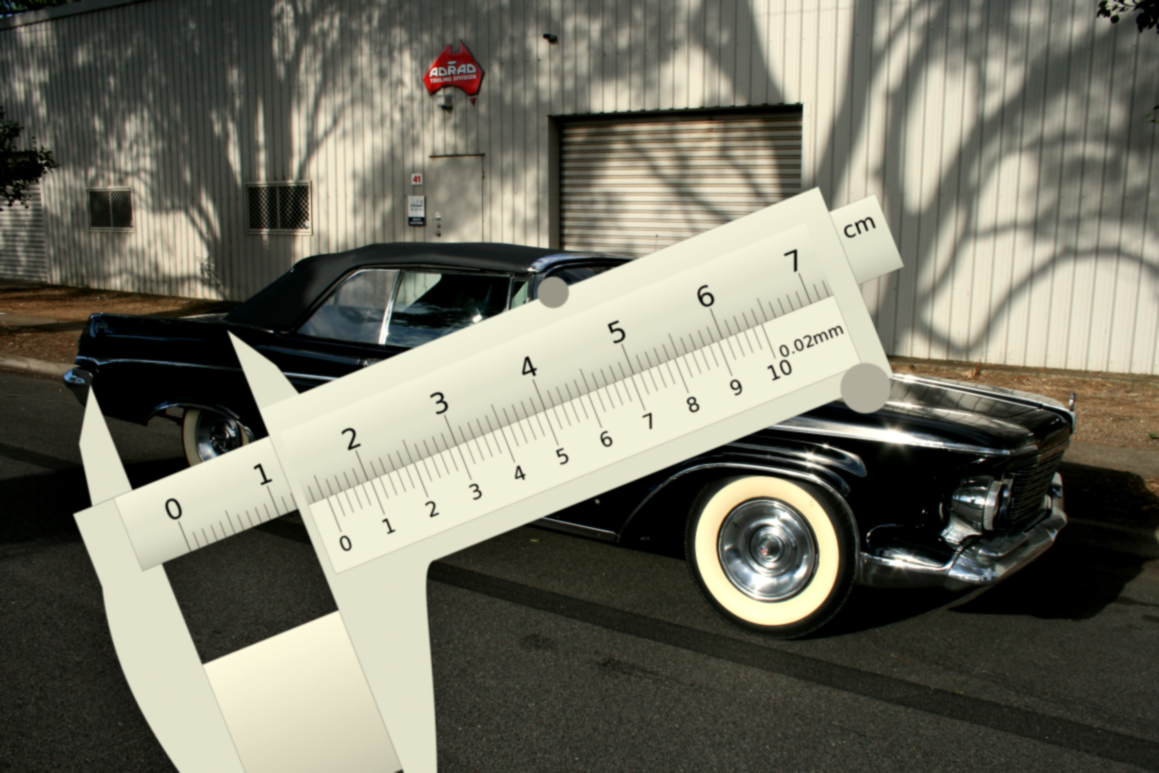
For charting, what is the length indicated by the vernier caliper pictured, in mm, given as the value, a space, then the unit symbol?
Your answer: 15.4 mm
